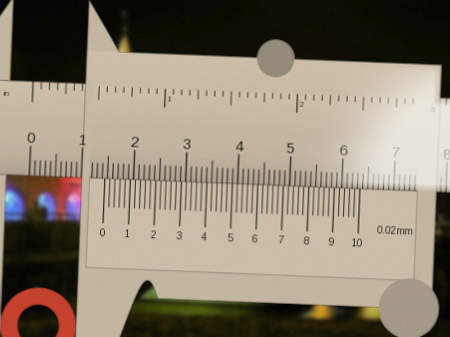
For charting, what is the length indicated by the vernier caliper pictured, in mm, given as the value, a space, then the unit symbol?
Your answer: 14.5 mm
